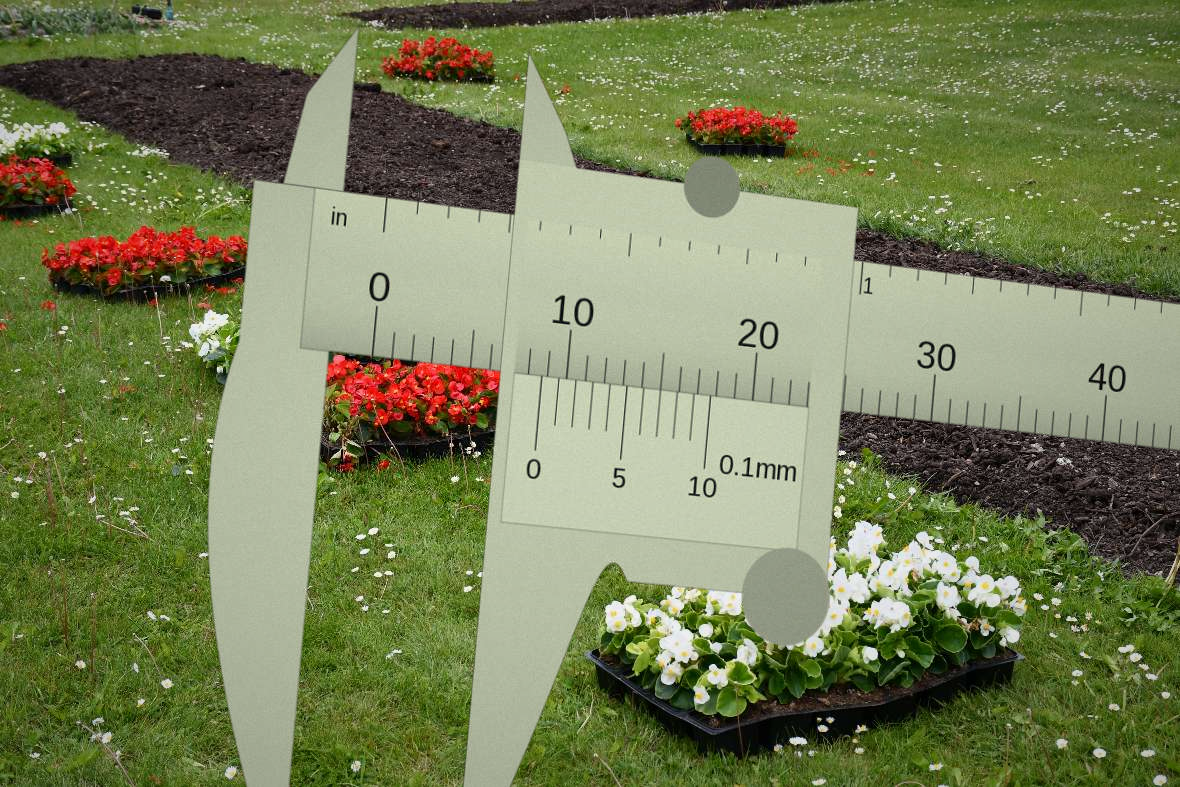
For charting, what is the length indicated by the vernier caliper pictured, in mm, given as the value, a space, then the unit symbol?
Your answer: 8.7 mm
